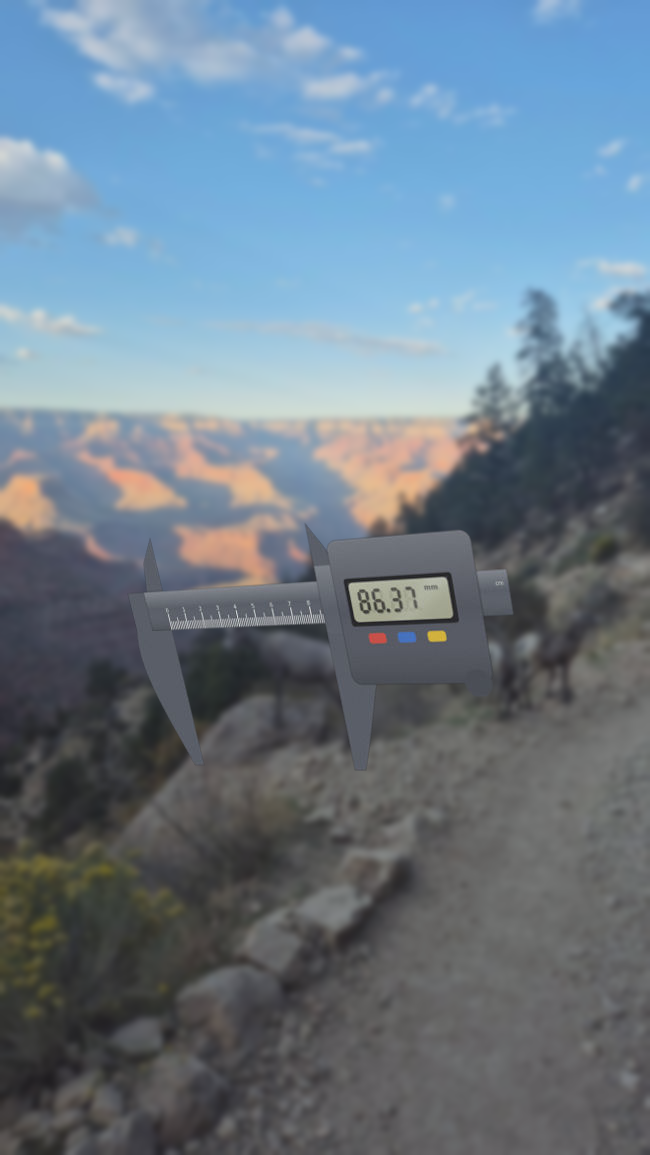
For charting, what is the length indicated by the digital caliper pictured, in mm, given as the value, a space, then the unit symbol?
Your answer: 86.37 mm
